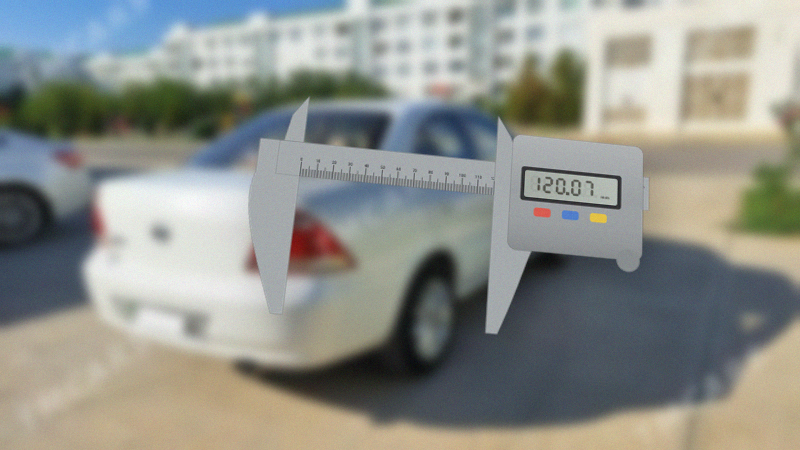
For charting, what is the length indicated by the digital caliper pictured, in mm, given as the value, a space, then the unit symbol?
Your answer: 120.07 mm
